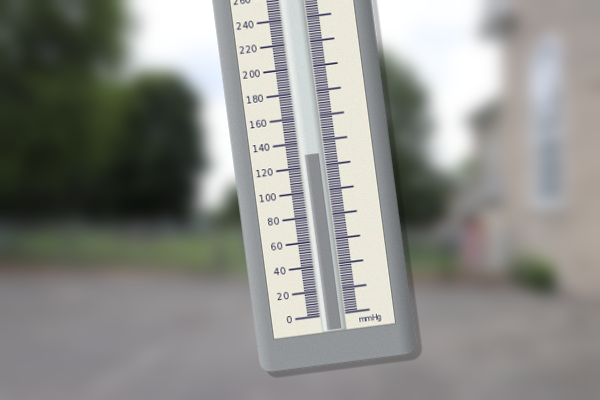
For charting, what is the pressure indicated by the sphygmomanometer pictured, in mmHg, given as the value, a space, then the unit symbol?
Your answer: 130 mmHg
